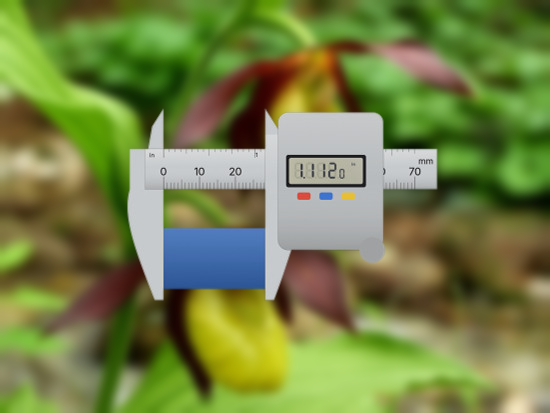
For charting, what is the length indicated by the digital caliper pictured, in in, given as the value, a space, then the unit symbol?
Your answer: 1.1120 in
